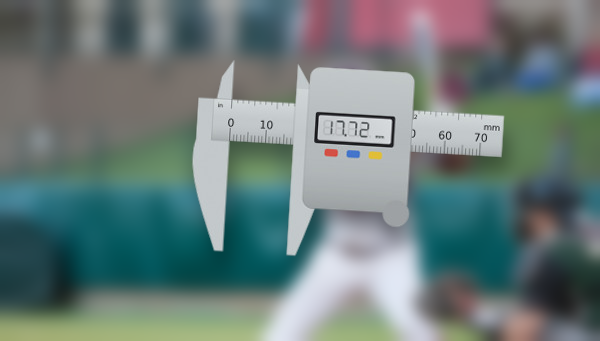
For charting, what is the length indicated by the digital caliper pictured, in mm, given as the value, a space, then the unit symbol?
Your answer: 17.72 mm
